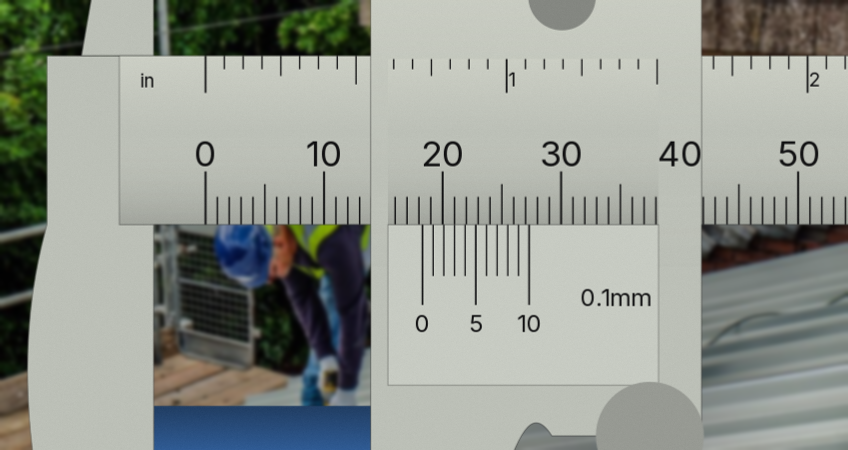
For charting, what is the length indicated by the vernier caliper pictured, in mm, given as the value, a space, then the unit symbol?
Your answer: 18.3 mm
